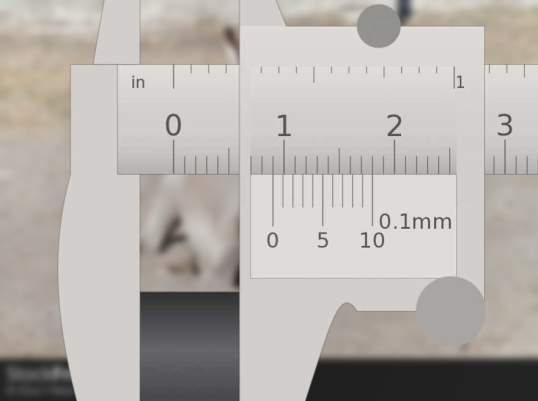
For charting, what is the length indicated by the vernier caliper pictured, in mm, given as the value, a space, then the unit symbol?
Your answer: 9.0 mm
